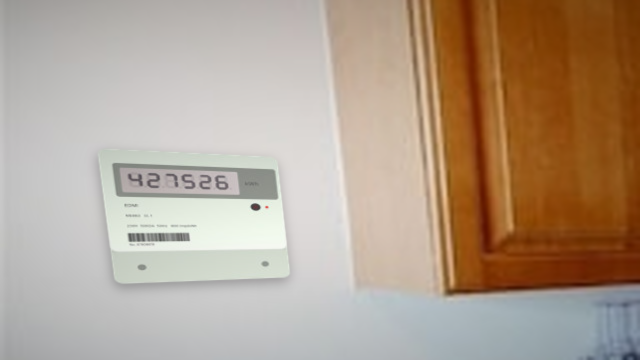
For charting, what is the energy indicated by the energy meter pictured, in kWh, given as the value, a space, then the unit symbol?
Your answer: 427526 kWh
